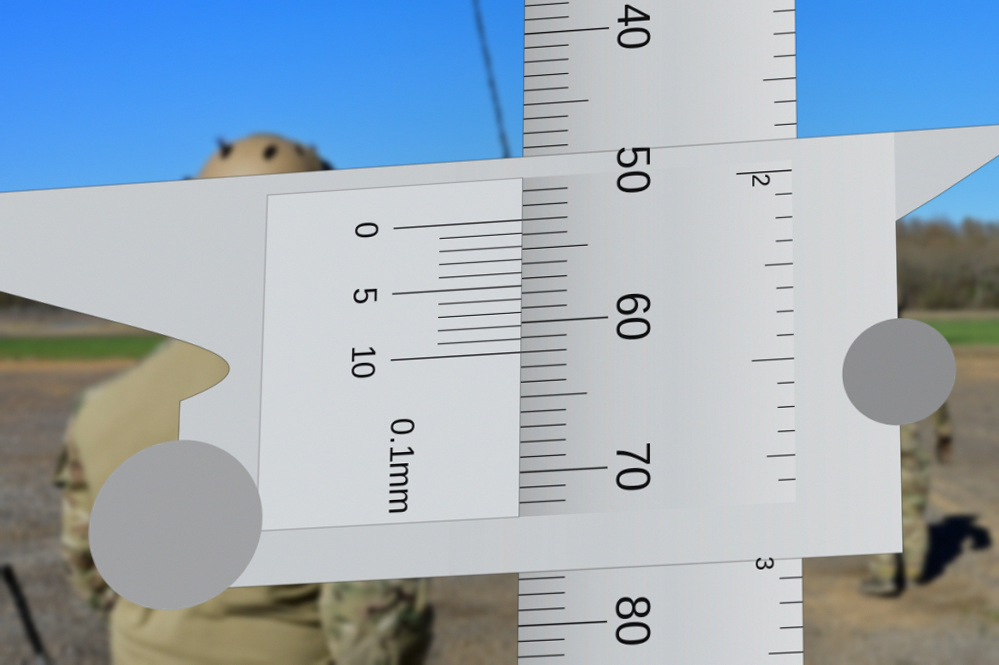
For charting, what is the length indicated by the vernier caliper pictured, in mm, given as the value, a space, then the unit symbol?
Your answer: 53.0 mm
